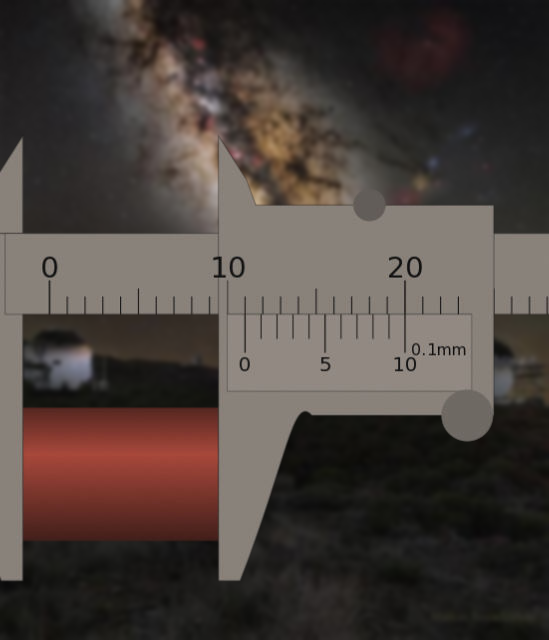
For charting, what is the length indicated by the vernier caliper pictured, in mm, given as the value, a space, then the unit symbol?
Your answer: 11.0 mm
